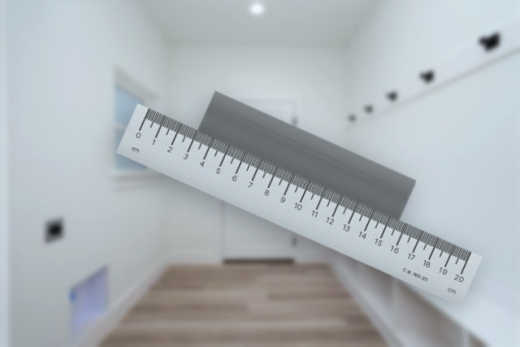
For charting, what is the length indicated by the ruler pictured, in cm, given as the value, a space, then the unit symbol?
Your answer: 12.5 cm
